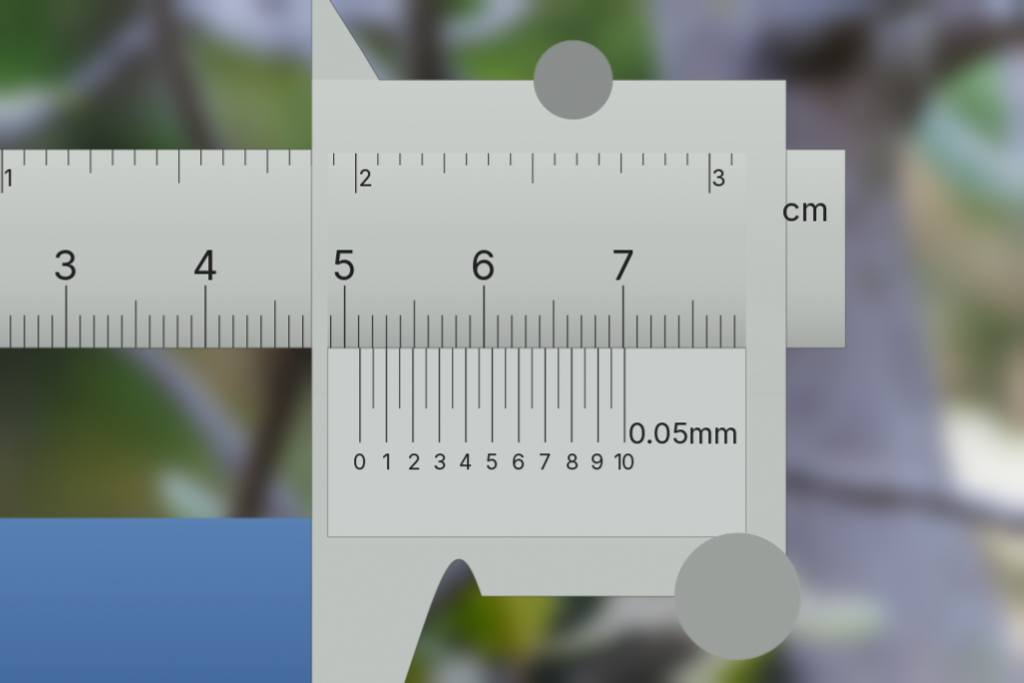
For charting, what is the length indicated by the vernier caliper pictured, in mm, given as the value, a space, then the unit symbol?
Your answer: 51.1 mm
